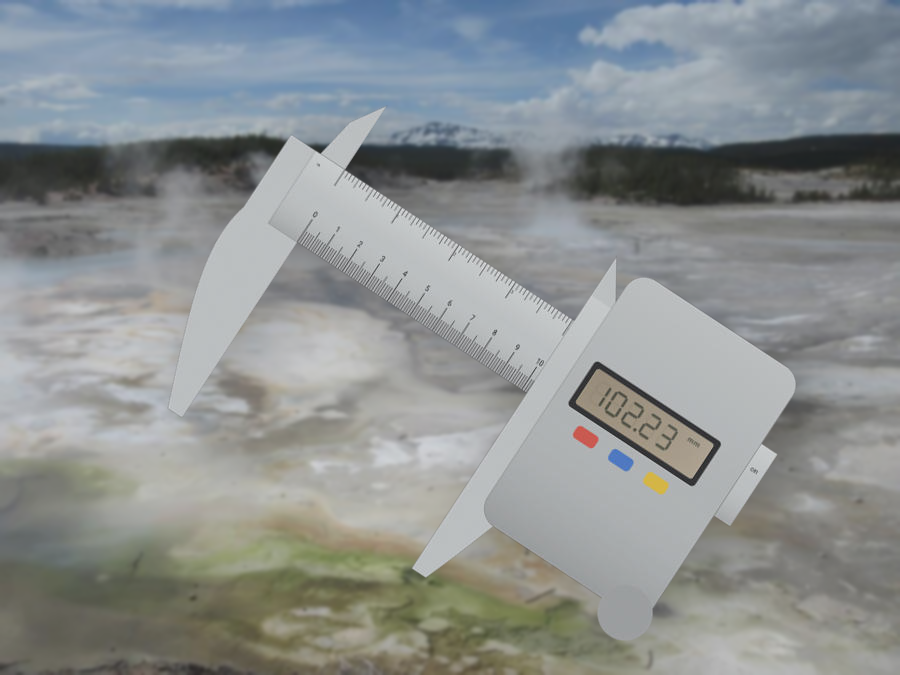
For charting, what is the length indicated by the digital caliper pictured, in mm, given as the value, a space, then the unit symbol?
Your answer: 102.23 mm
